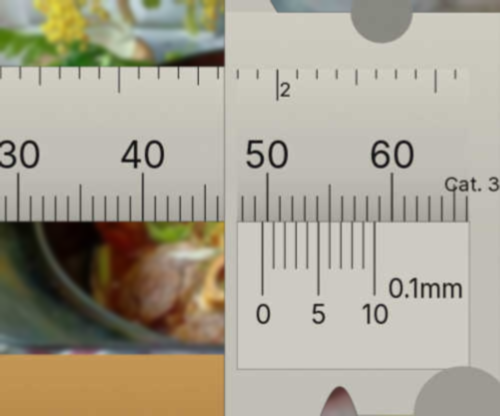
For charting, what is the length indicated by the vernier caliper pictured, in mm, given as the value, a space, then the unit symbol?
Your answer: 49.6 mm
